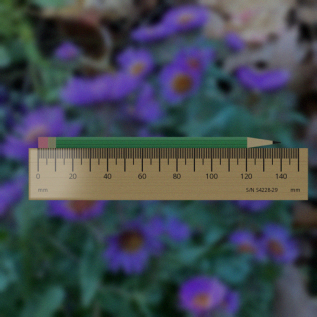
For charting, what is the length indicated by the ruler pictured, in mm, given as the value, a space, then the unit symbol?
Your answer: 140 mm
